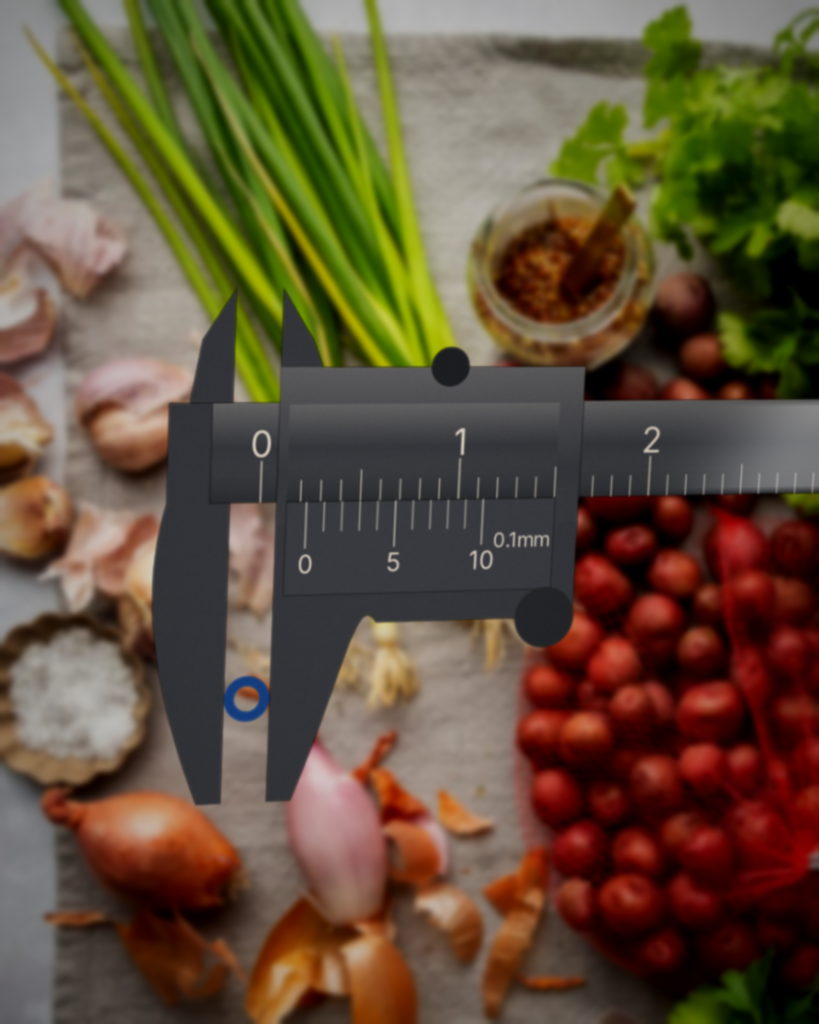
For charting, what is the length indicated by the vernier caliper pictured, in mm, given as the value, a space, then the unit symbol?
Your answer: 2.3 mm
